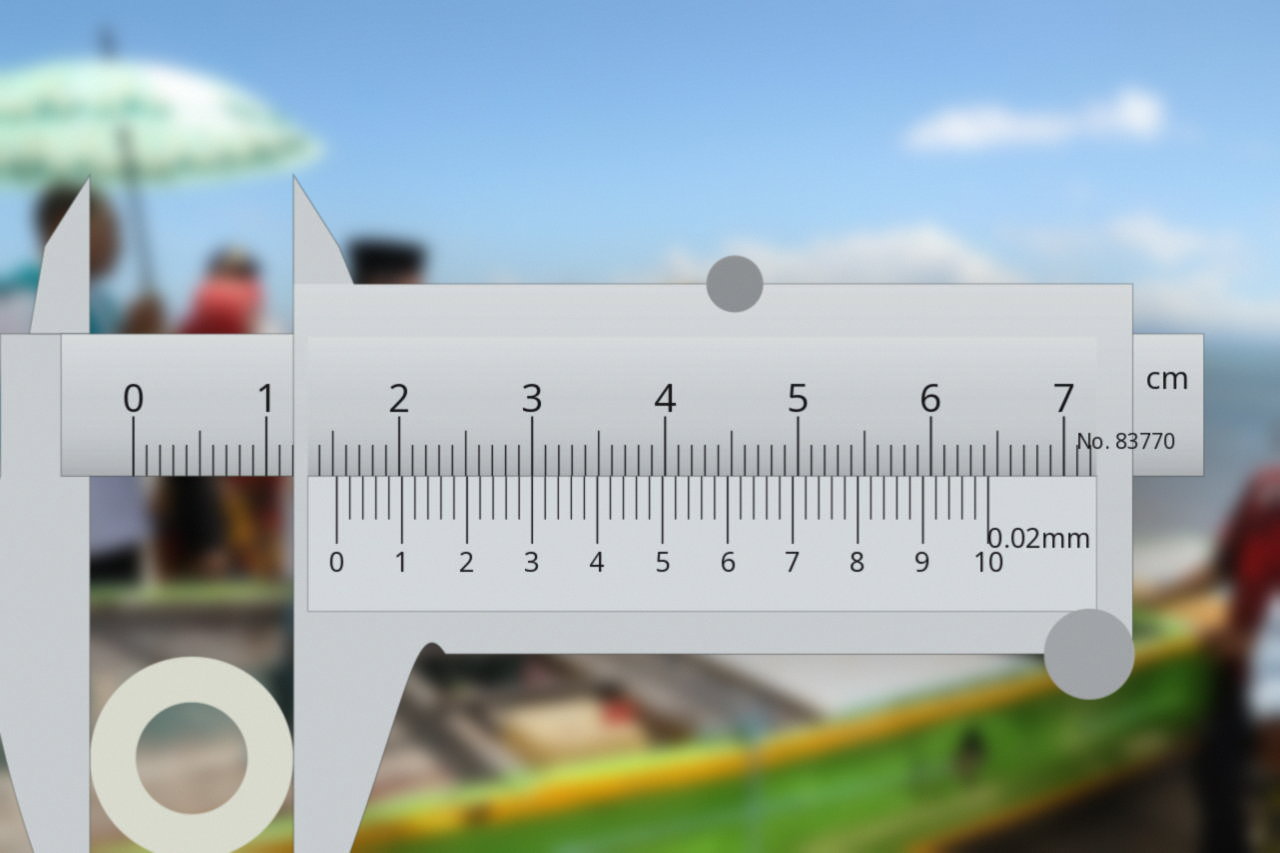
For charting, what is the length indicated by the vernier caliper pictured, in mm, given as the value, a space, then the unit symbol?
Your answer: 15.3 mm
